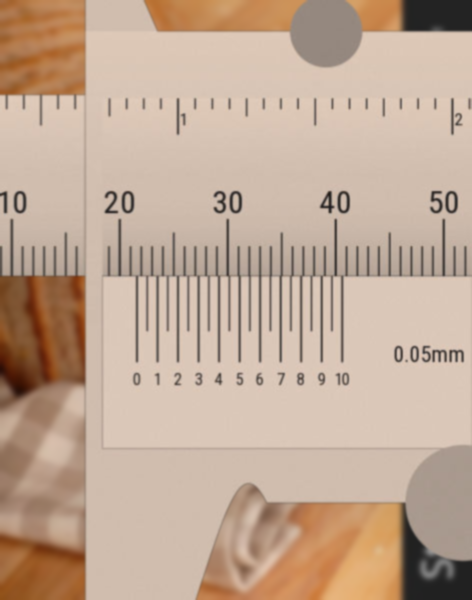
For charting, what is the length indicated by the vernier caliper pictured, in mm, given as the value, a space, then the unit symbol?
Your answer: 21.6 mm
